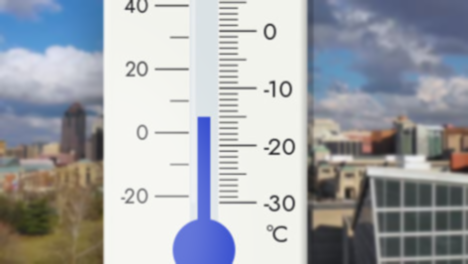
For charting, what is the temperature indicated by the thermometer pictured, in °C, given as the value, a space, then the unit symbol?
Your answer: -15 °C
